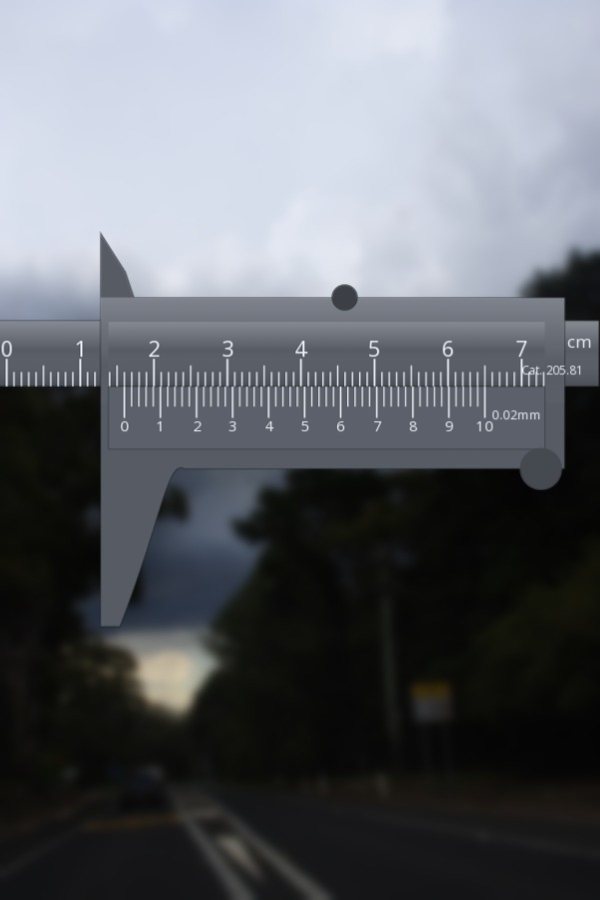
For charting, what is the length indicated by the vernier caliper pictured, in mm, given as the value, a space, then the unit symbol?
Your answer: 16.0 mm
